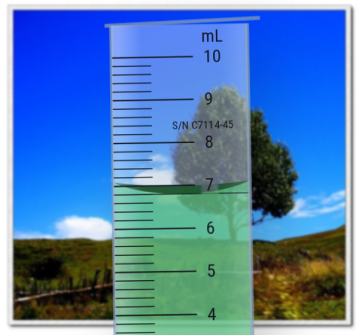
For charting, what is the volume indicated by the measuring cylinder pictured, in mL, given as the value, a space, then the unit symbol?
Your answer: 6.8 mL
